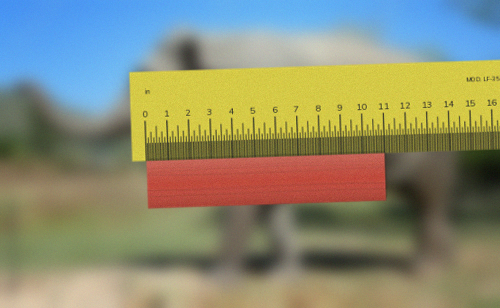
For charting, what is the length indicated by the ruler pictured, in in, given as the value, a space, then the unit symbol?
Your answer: 11 in
